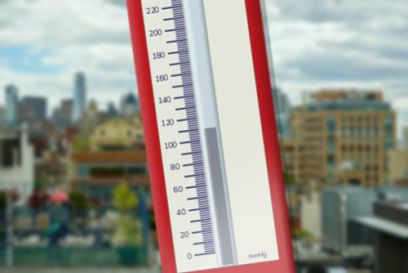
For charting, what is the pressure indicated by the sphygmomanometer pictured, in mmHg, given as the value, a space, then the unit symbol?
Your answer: 110 mmHg
